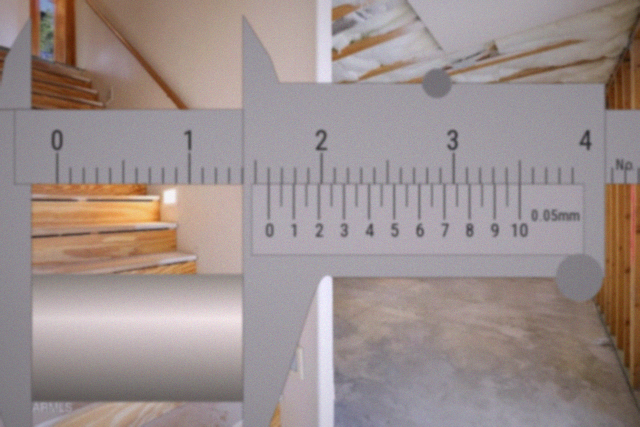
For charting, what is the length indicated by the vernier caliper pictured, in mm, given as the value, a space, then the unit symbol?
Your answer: 16.0 mm
